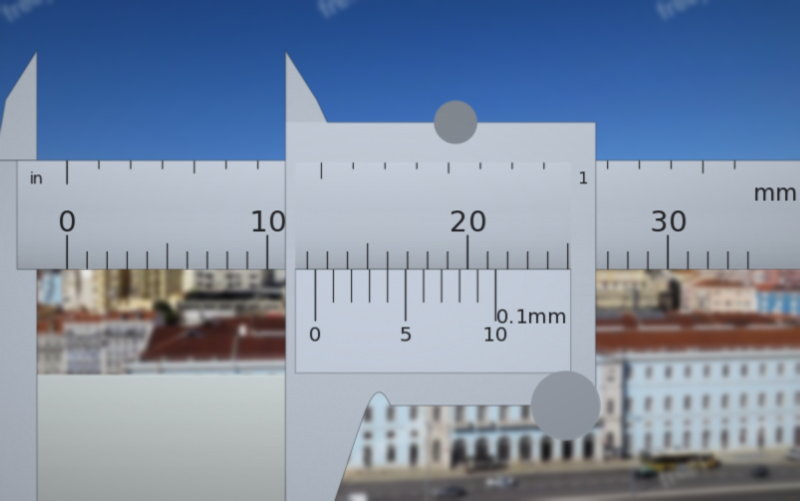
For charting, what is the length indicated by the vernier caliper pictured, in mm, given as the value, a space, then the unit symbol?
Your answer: 12.4 mm
